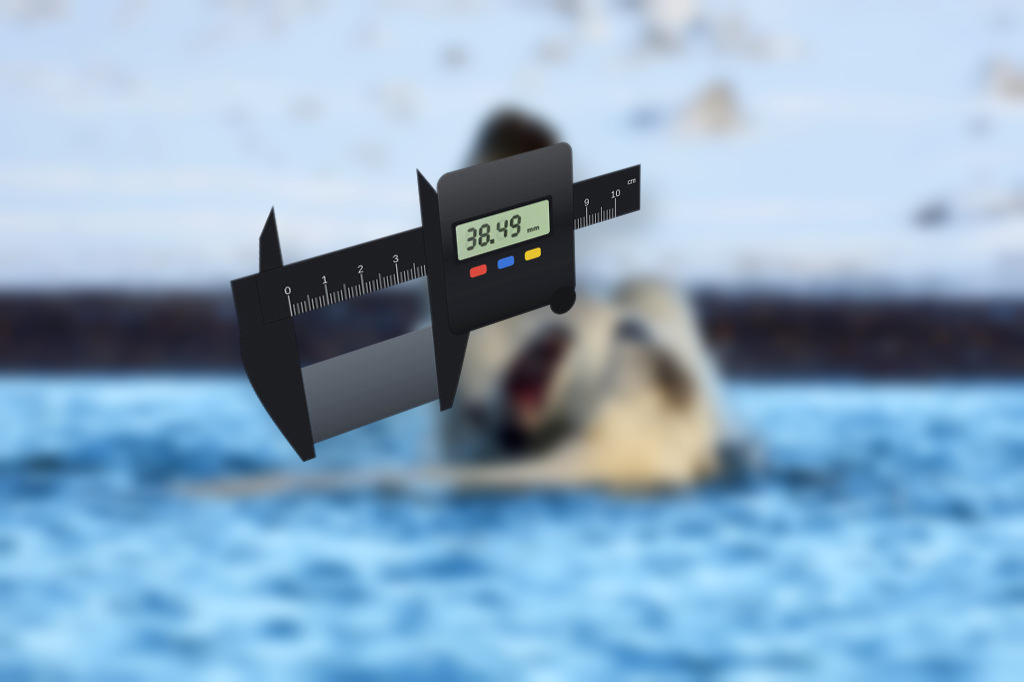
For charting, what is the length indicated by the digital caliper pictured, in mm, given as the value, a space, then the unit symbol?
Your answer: 38.49 mm
